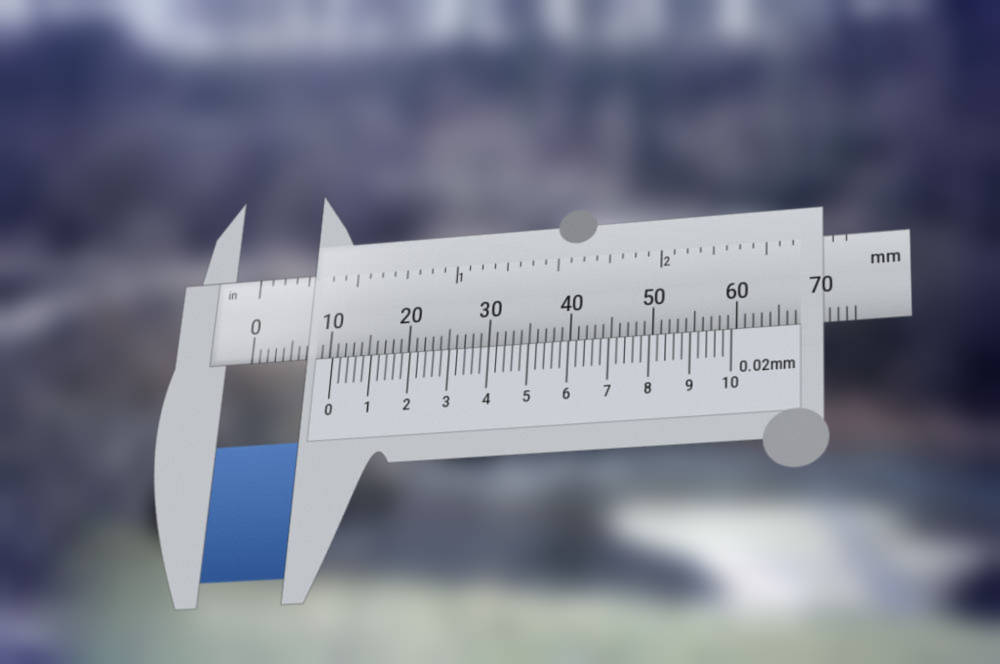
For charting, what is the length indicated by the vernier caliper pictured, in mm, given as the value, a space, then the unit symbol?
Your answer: 10.4 mm
